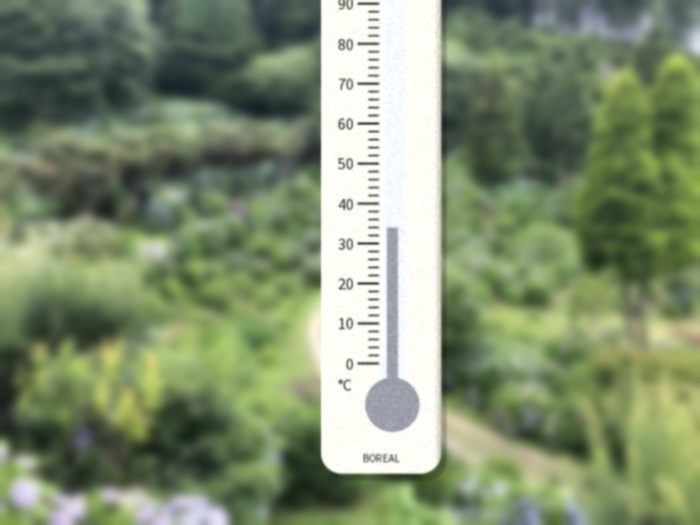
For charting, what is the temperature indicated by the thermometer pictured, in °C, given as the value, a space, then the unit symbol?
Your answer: 34 °C
